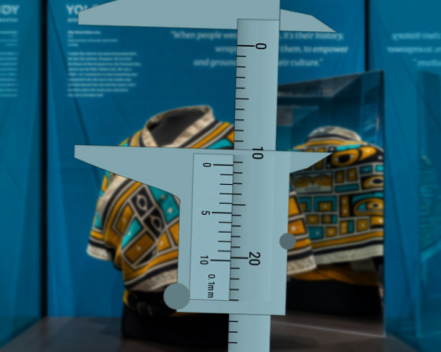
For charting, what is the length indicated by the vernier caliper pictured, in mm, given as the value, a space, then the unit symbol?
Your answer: 11.3 mm
